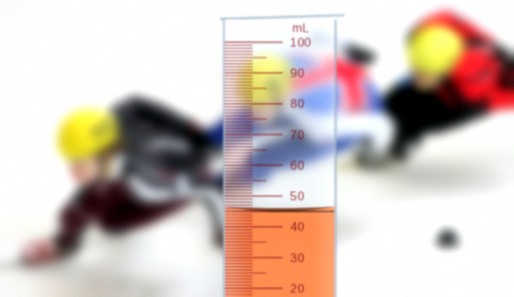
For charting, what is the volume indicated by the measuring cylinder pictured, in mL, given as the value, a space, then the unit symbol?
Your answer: 45 mL
